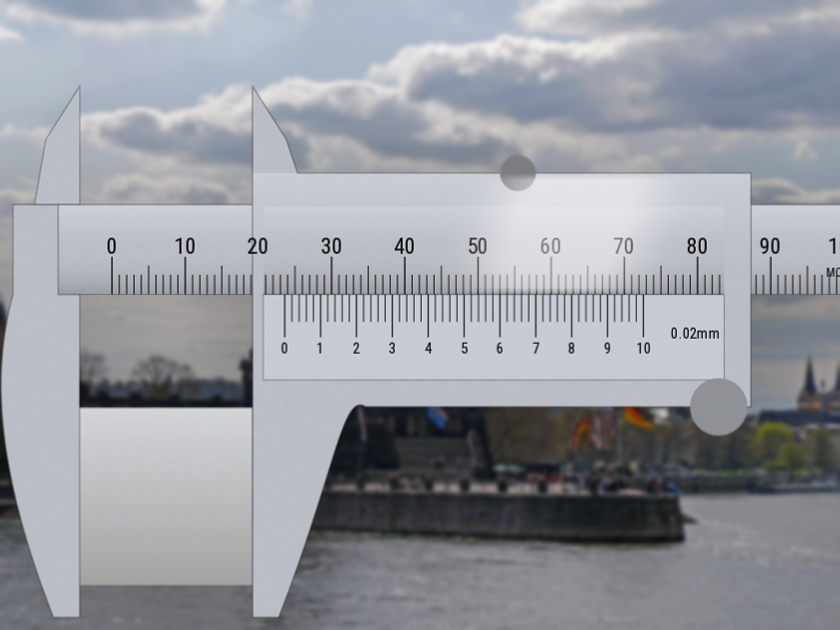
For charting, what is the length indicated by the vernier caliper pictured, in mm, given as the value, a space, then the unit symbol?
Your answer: 23.6 mm
